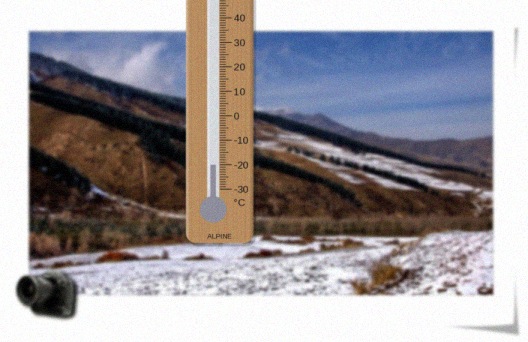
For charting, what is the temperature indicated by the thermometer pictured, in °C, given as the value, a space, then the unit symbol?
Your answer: -20 °C
